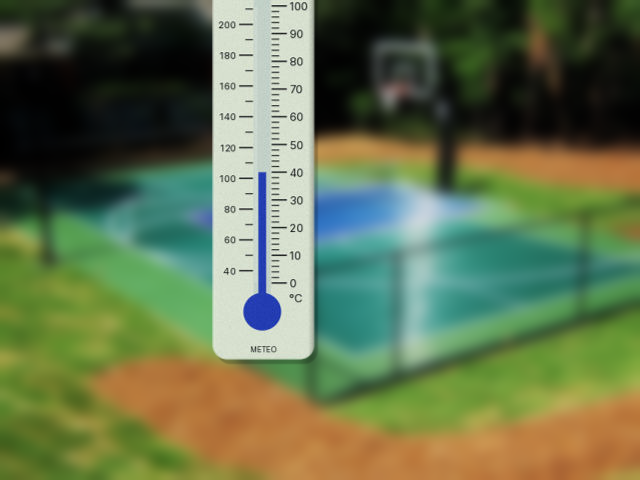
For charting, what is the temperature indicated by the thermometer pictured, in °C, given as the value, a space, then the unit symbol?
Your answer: 40 °C
